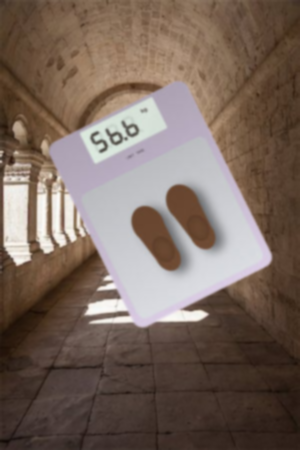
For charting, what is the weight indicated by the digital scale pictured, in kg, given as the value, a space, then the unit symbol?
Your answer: 56.6 kg
